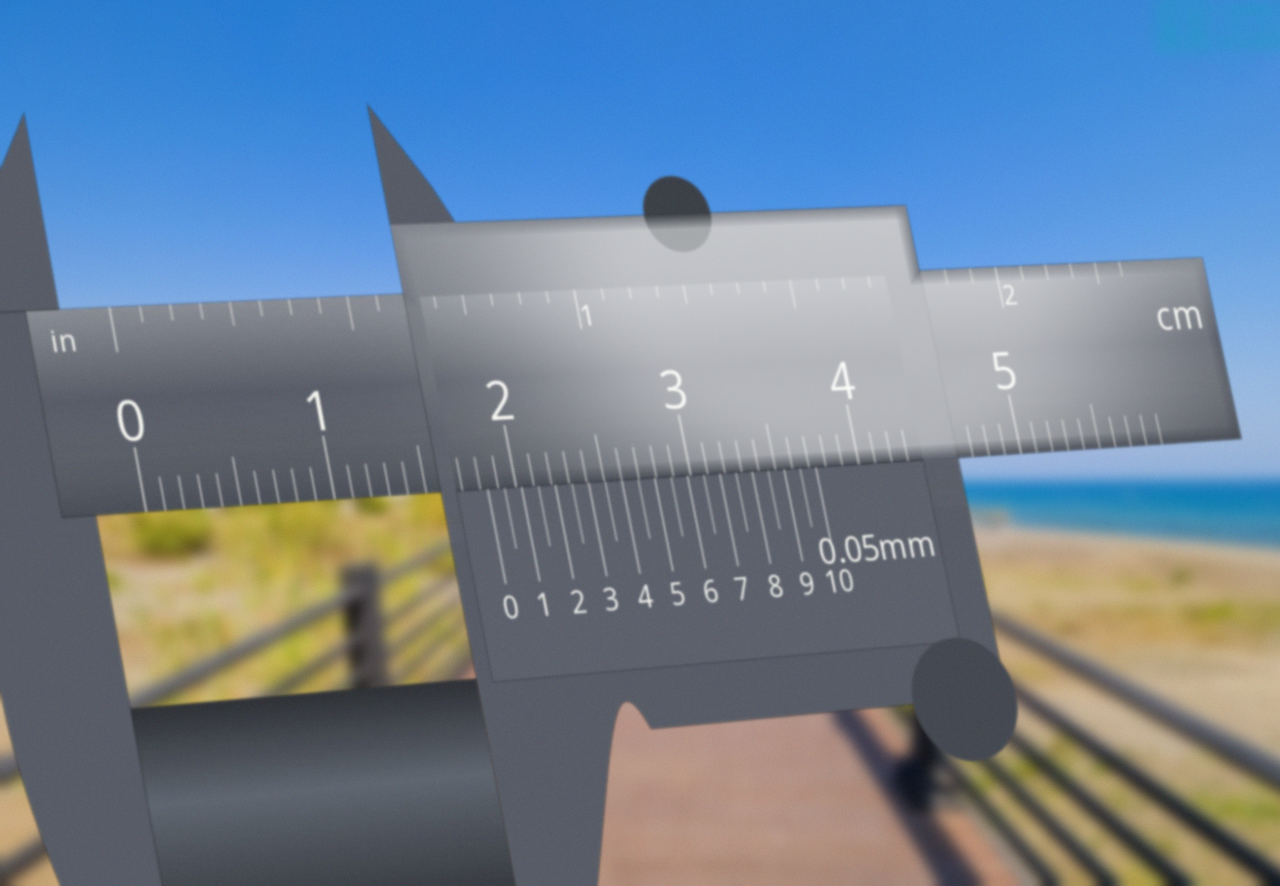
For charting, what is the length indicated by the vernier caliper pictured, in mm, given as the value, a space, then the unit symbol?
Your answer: 18.4 mm
